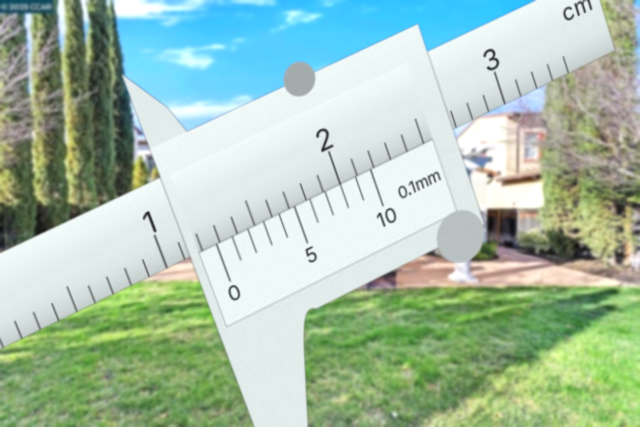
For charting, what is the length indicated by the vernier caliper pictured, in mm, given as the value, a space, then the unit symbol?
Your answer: 12.8 mm
